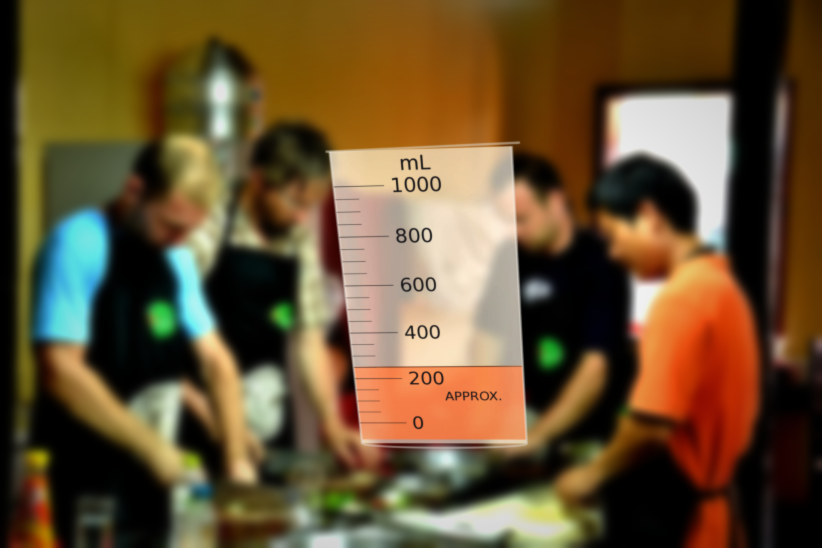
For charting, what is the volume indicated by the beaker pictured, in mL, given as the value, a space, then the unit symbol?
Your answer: 250 mL
